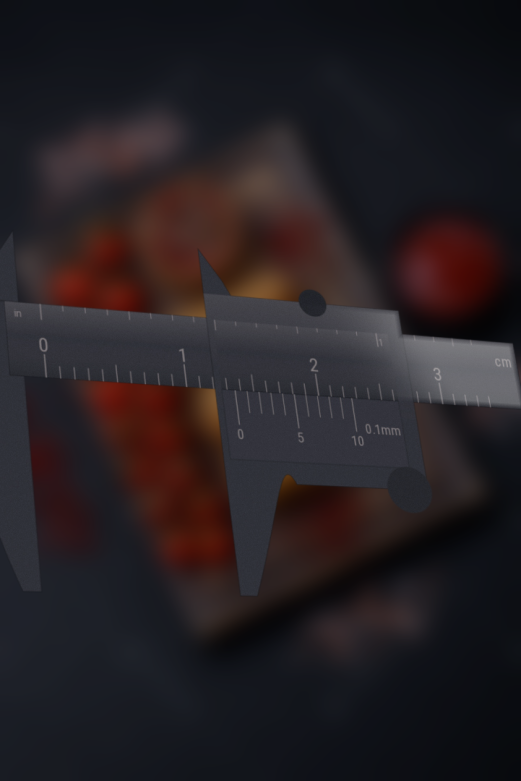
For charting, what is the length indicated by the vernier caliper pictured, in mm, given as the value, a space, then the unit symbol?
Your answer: 13.6 mm
